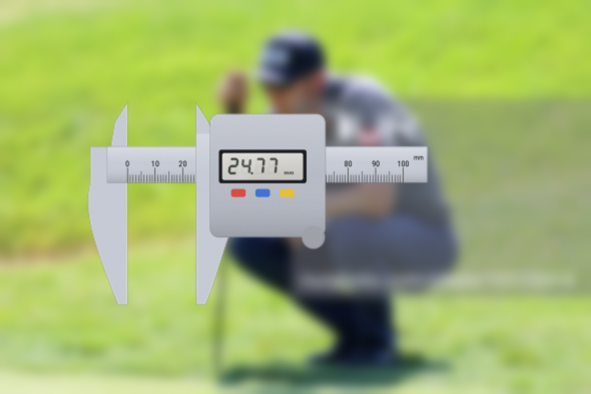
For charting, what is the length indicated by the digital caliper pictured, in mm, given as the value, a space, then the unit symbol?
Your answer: 24.77 mm
